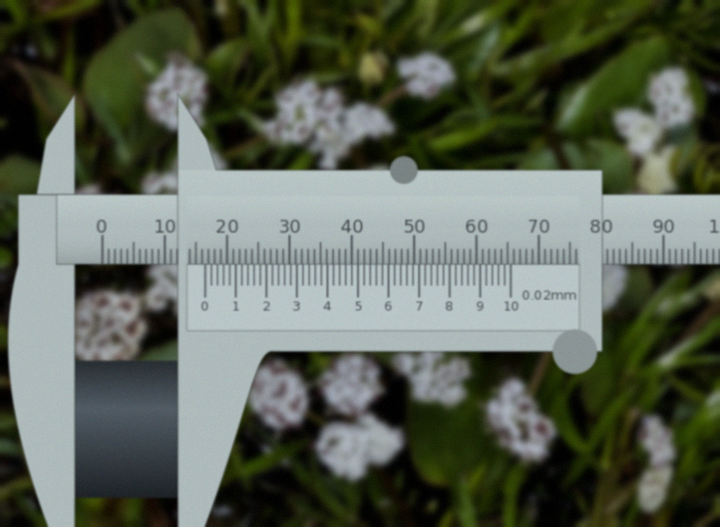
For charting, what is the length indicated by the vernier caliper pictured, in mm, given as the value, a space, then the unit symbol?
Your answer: 16.5 mm
